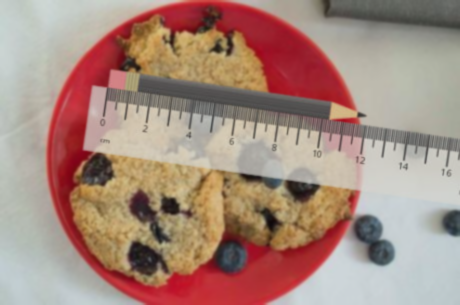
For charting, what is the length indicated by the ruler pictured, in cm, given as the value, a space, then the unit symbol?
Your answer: 12 cm
